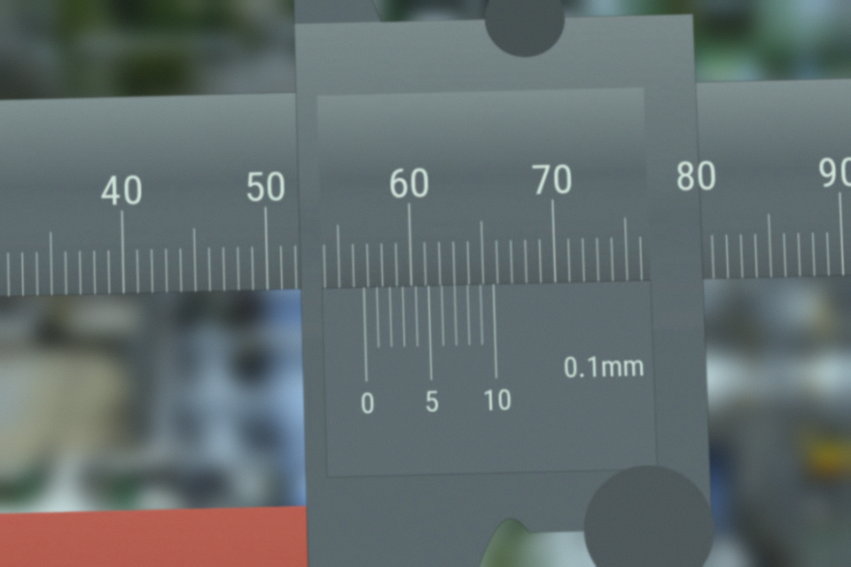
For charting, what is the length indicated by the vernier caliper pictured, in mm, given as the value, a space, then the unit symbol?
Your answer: 56.7 mm
